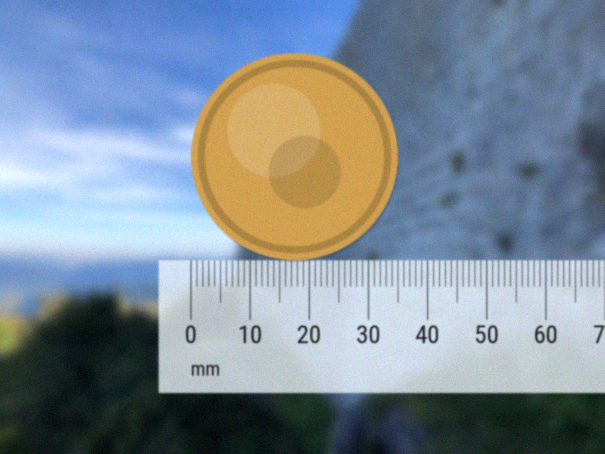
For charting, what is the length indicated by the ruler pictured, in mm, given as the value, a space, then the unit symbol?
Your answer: 35 mm
